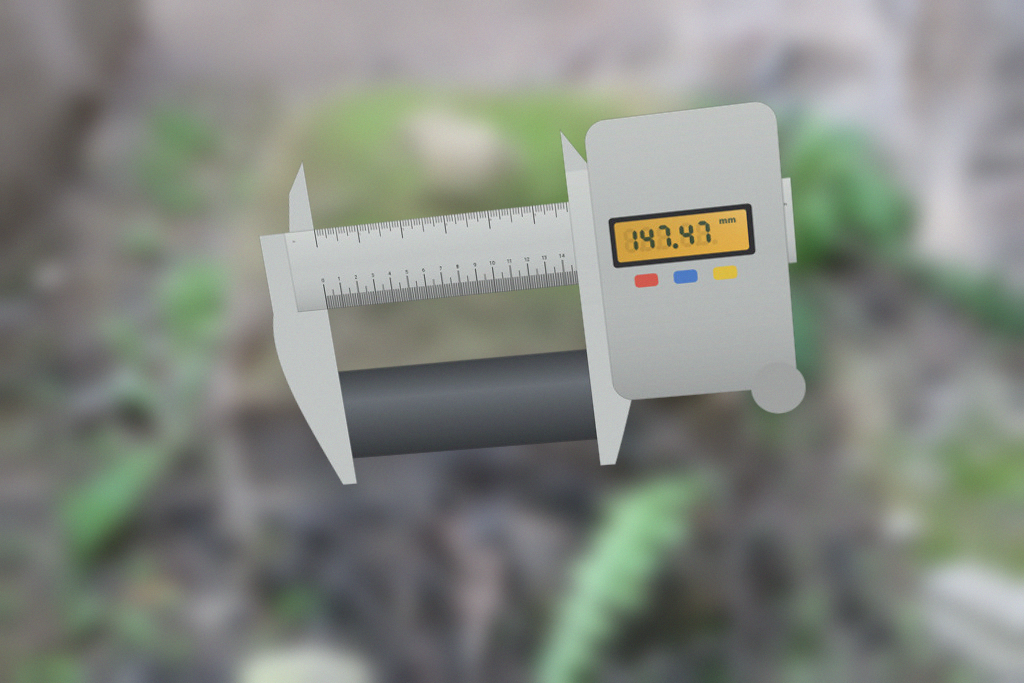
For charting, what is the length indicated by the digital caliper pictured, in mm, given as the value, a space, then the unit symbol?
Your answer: 147.47 mm
